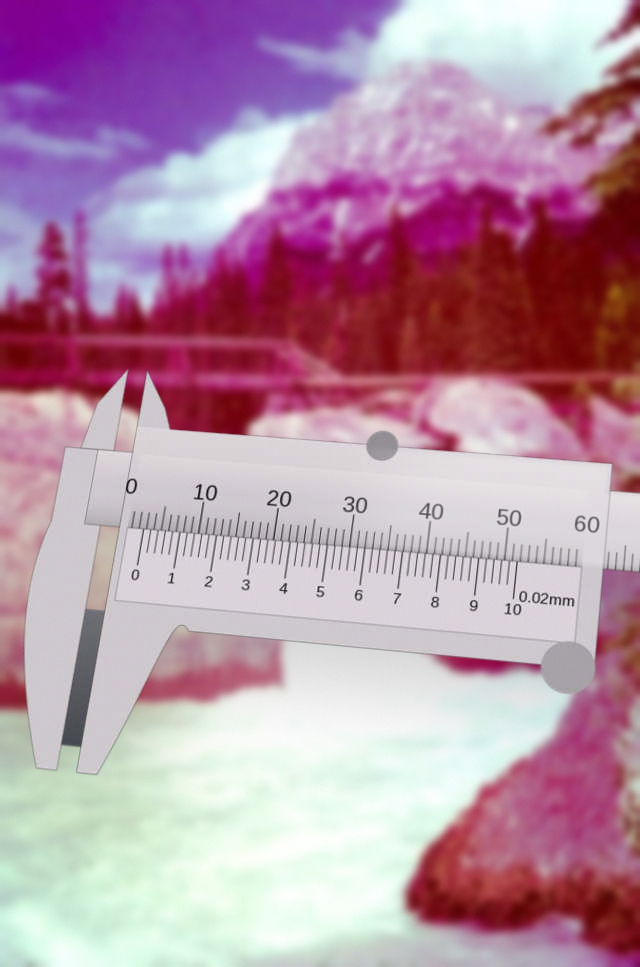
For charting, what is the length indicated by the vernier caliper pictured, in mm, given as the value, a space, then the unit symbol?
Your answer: 2.6 mm
